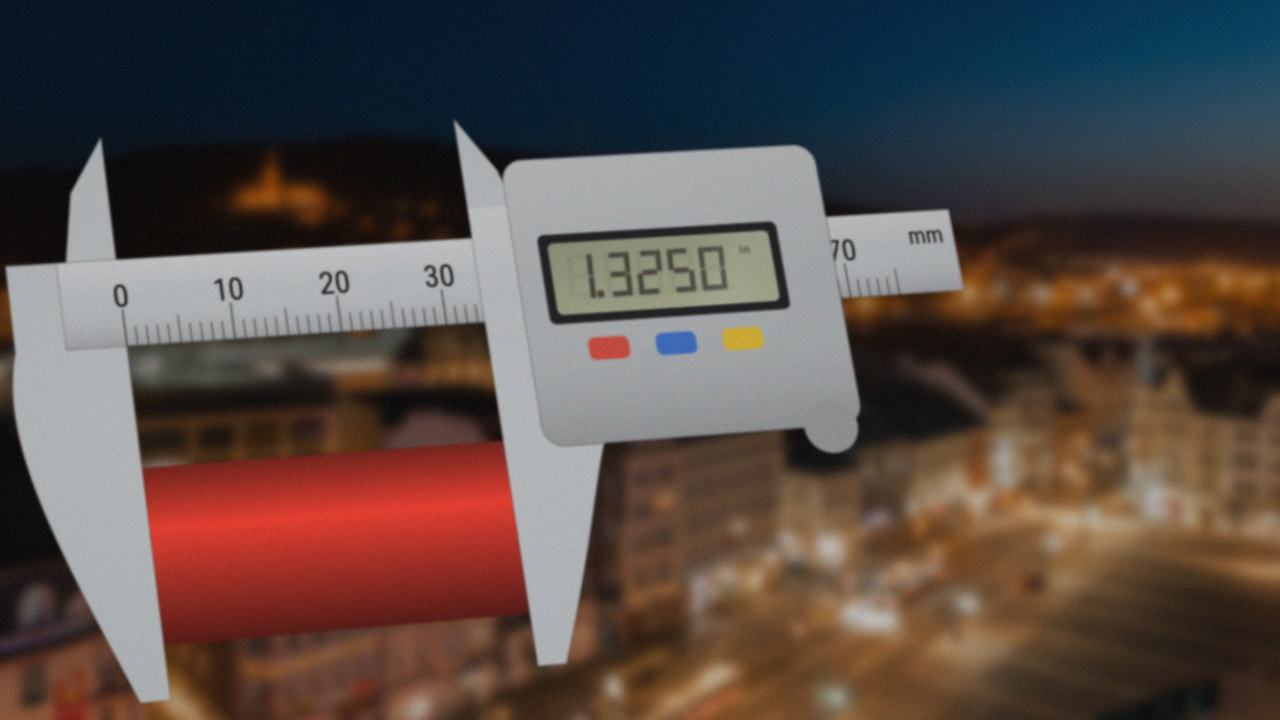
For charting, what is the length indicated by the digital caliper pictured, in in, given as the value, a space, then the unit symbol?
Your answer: 1.3250 in
